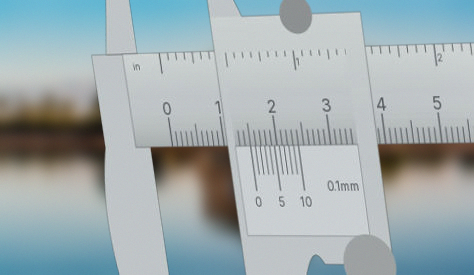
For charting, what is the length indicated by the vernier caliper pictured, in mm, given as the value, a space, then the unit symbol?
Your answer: 15.0 mm
